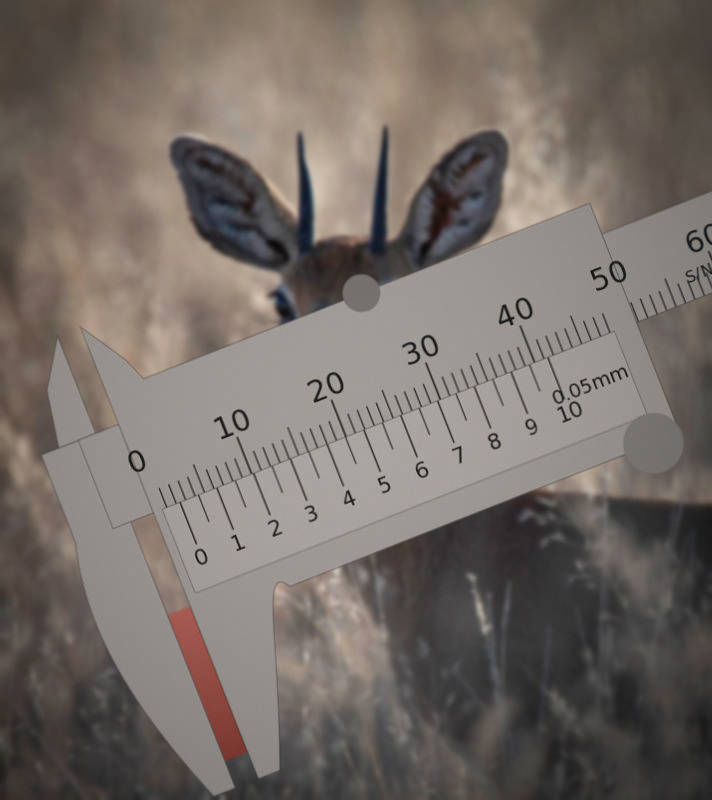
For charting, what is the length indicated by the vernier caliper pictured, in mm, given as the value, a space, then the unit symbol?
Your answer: 2.4 mm
